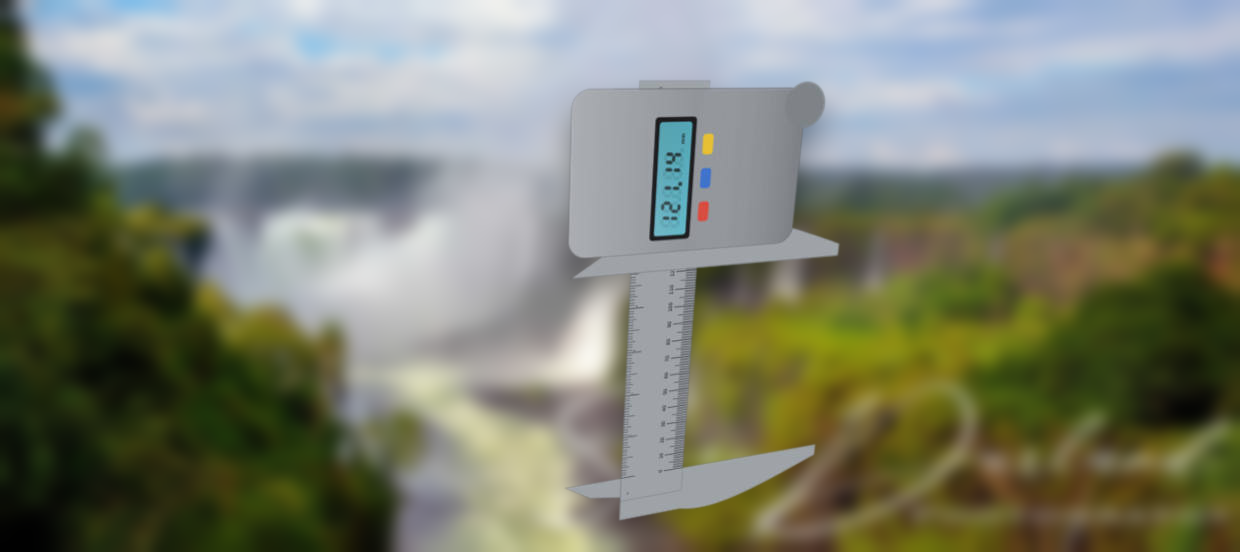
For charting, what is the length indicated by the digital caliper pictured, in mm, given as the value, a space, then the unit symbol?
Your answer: 121.14 mm
